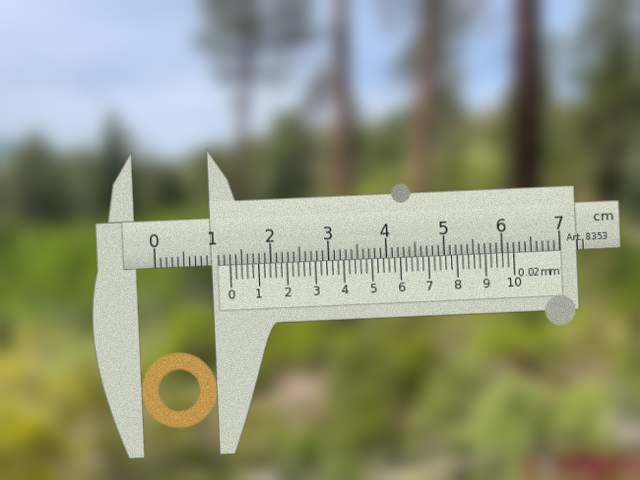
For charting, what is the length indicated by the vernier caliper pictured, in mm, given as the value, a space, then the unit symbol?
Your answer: 13.0 mm
